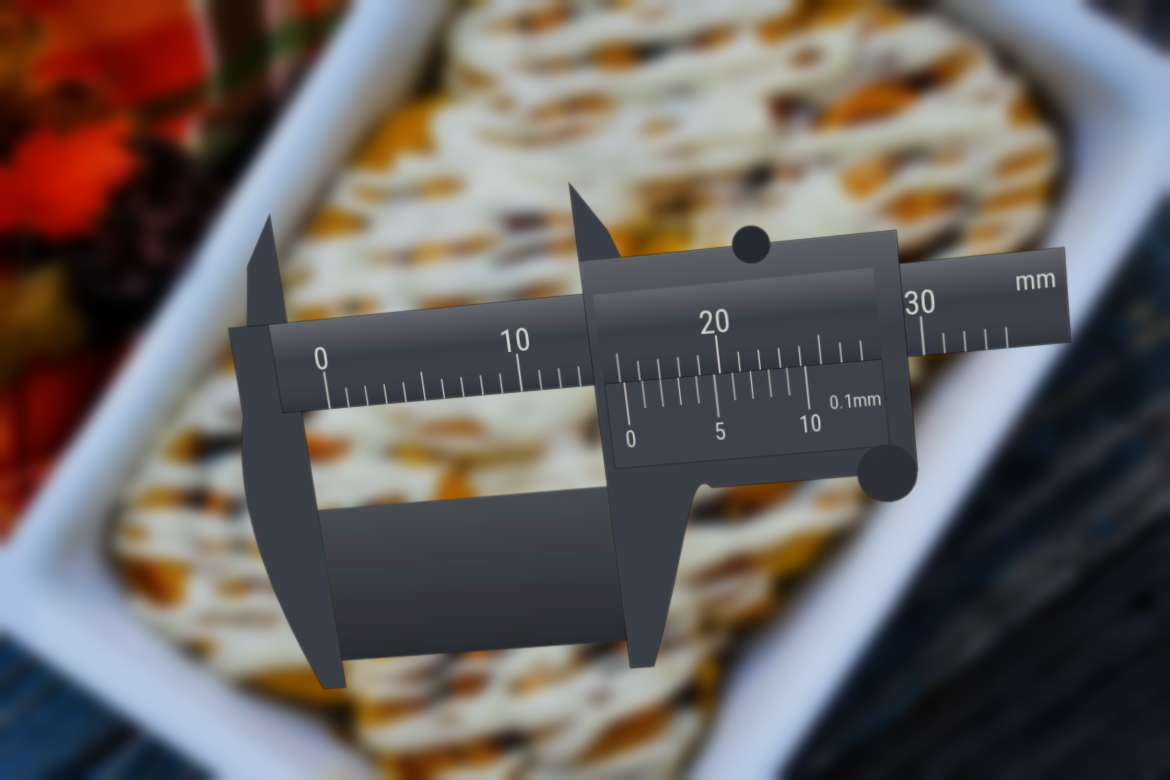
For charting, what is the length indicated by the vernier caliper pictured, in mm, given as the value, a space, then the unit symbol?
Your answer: 15.2 mm
